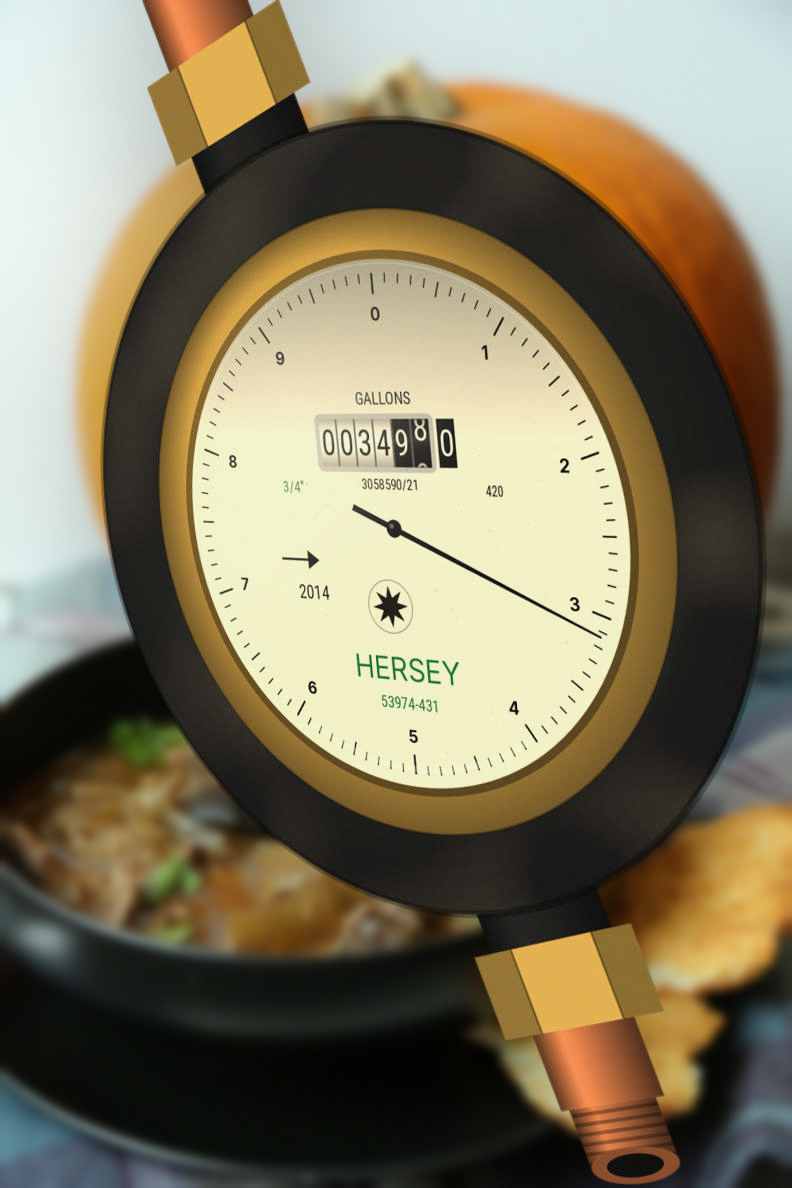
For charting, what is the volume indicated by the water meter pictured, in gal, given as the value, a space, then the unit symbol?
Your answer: 34983.1 gal
